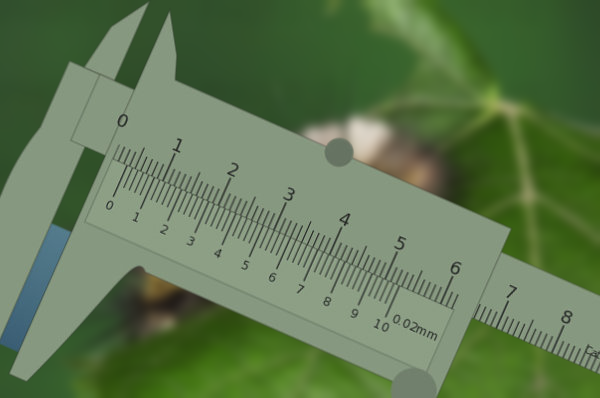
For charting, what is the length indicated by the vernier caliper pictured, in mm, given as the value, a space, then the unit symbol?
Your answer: 3.6 mm
